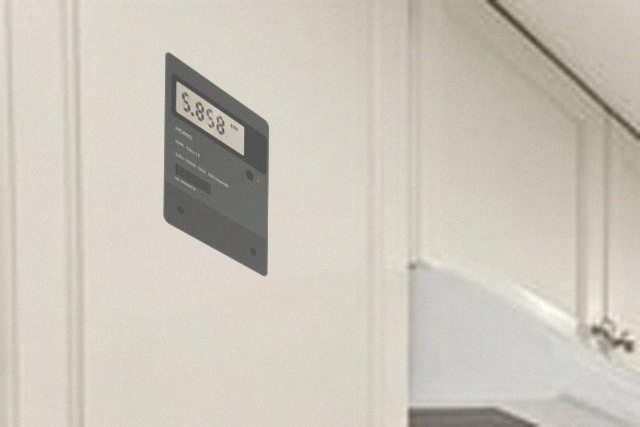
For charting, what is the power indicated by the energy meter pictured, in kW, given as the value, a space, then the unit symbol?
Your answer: 5.858 kW
